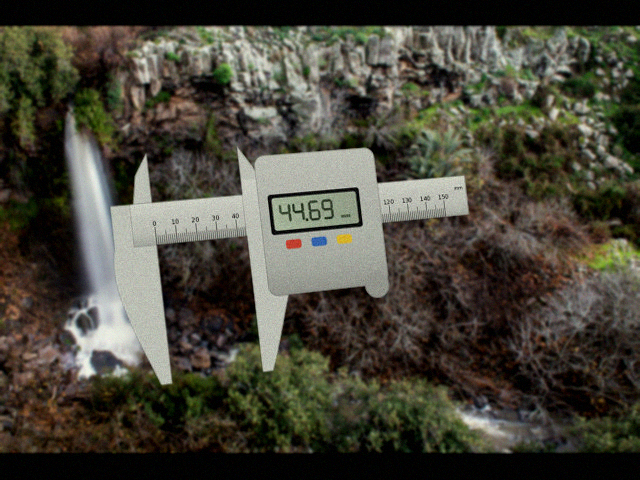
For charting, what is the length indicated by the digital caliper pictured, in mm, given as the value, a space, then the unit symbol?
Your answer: 44.69 mm
